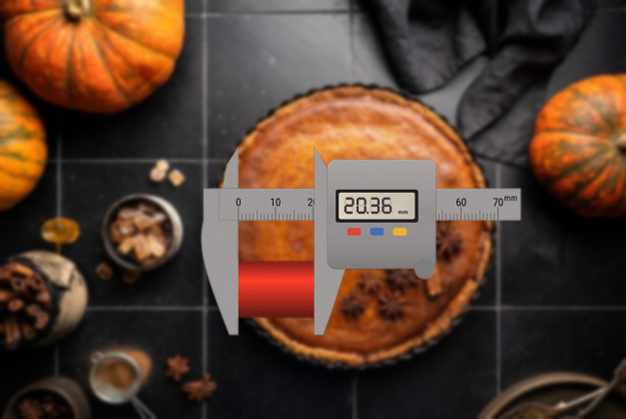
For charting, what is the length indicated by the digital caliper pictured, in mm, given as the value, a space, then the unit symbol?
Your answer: 20.36 mm
